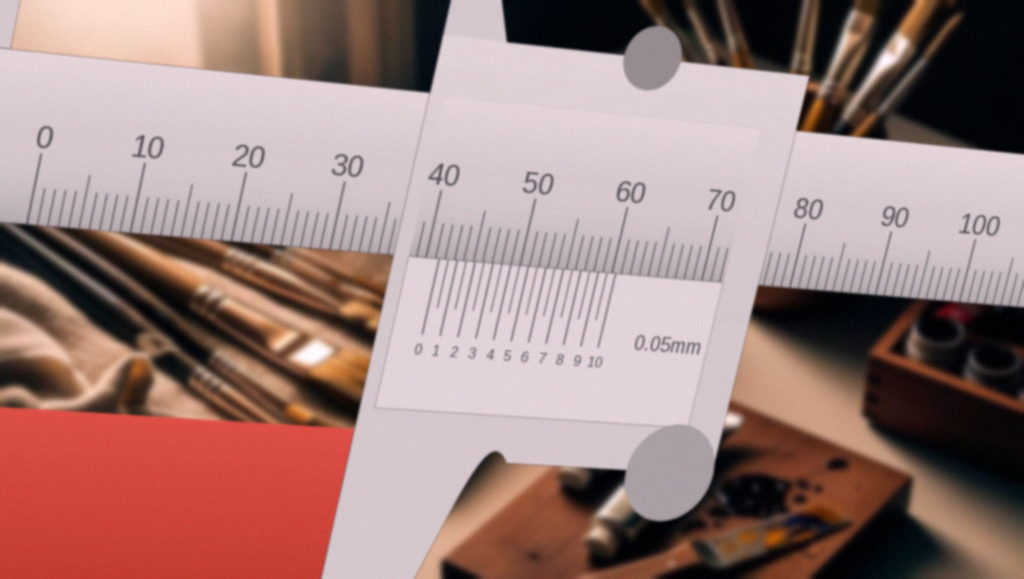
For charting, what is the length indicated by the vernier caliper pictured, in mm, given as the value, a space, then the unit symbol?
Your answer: 41.4 mm
